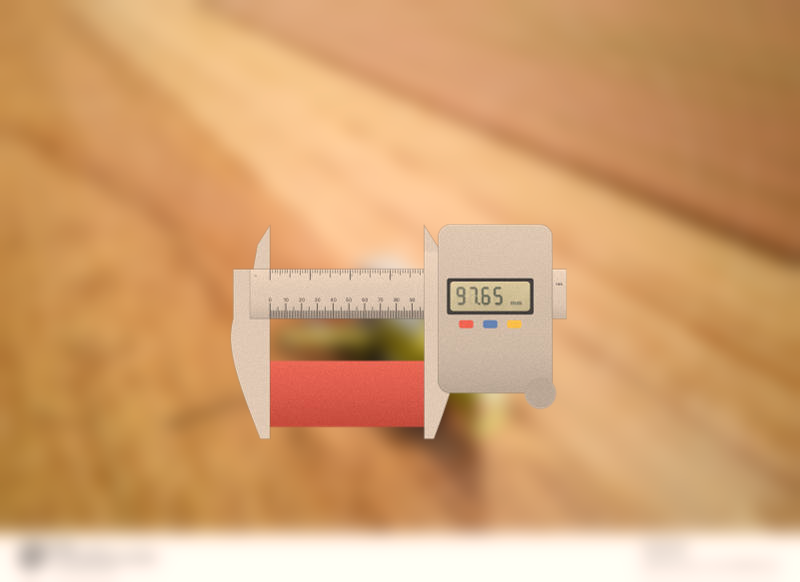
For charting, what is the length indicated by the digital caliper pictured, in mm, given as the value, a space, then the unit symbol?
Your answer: 97.65 mm
